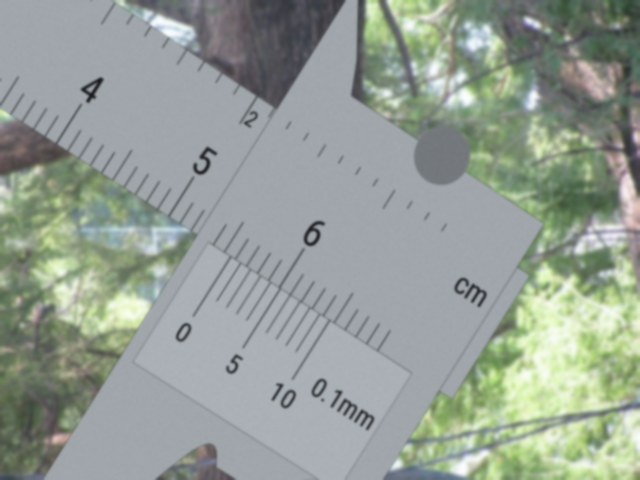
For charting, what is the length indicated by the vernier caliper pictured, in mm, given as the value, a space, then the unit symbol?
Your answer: 55.6 mm
